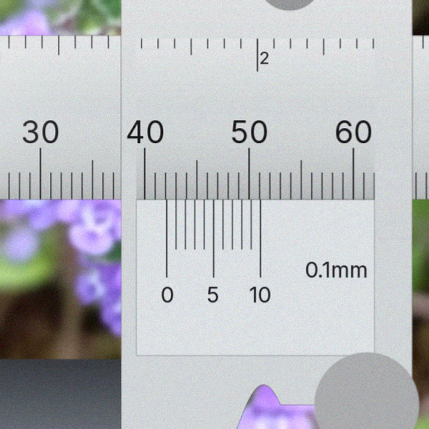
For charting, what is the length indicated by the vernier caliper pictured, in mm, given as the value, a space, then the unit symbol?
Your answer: 42.1 mm
